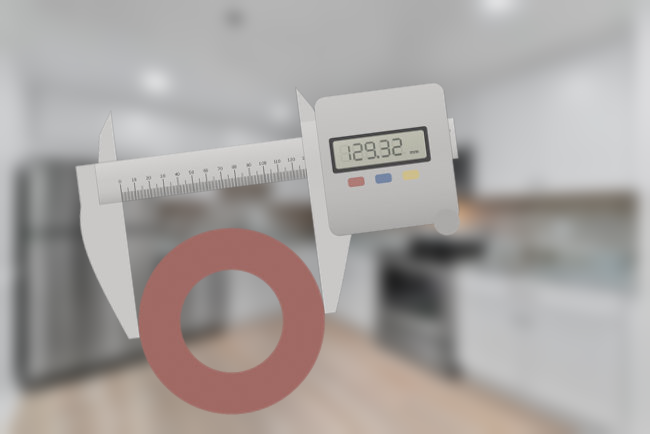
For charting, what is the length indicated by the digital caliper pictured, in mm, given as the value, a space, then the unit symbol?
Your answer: 129.32 mm
